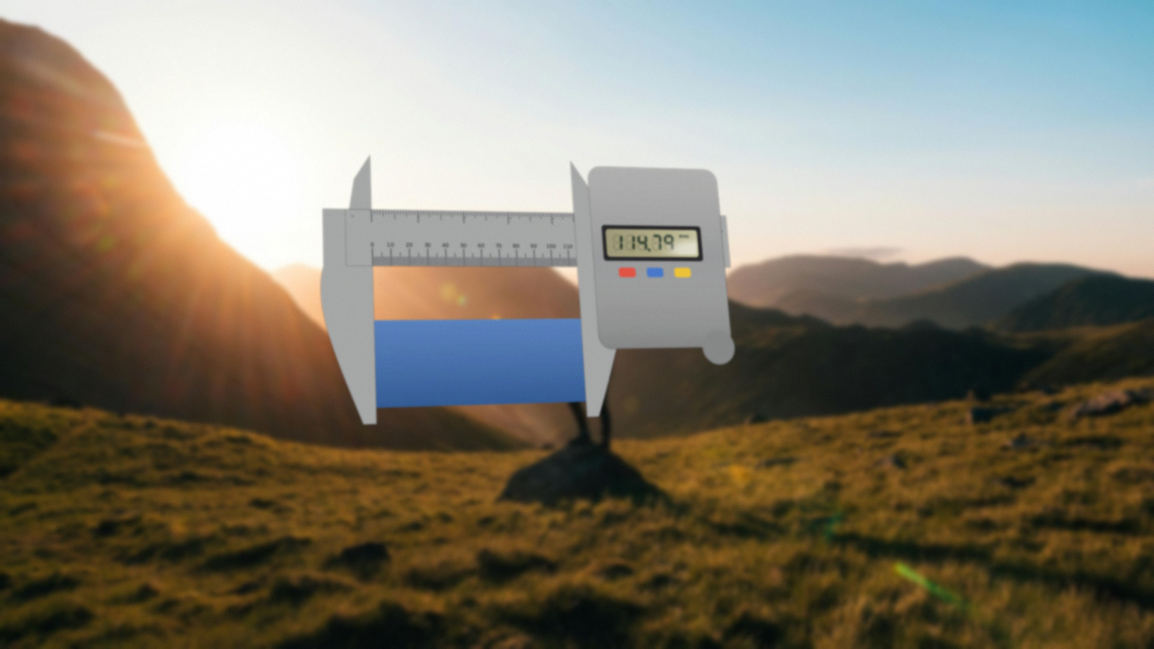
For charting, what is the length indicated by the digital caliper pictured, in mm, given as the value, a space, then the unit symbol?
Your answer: 114.79 mm
